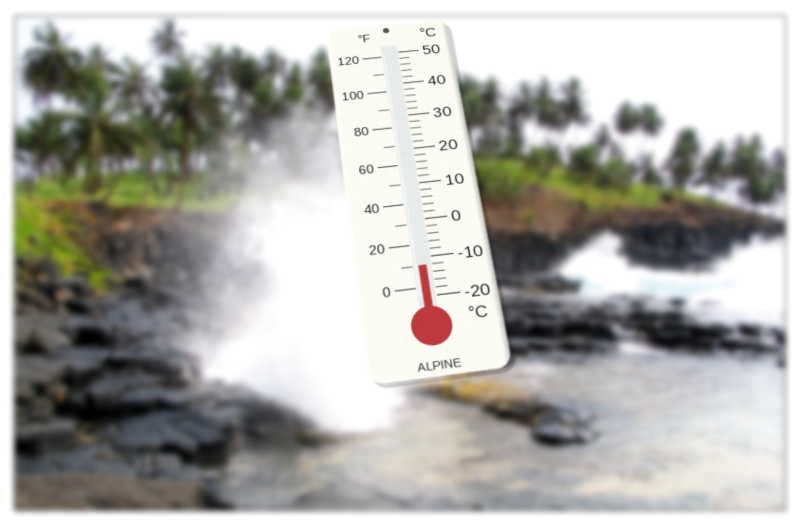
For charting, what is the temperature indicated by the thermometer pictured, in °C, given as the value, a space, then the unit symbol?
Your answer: -12 °C
